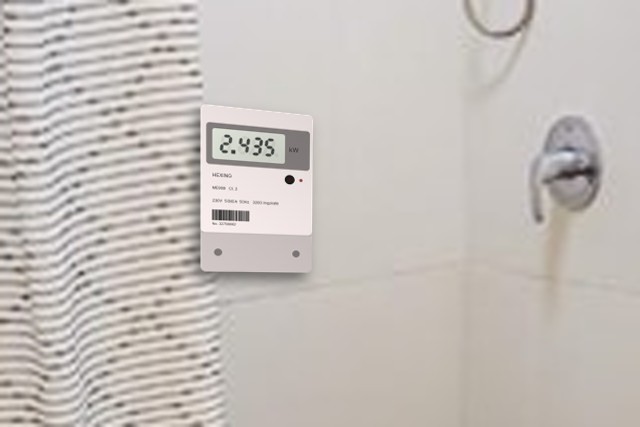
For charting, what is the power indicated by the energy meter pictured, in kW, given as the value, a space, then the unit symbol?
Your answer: 2.435 kW
